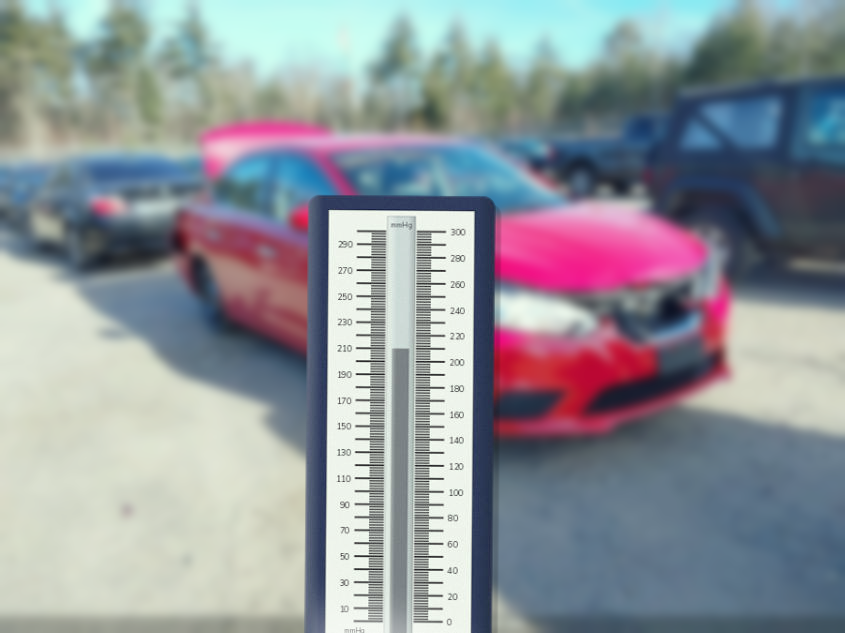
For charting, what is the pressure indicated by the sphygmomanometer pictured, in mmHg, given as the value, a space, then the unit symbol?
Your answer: 210 mmHg
